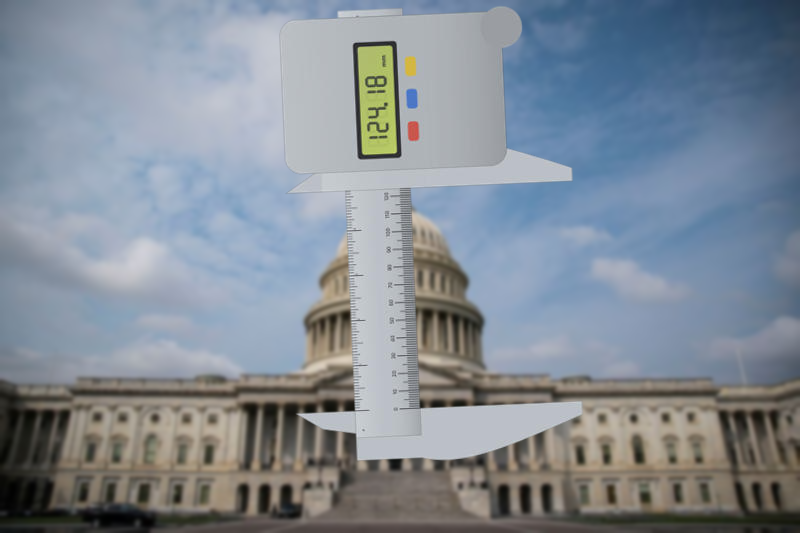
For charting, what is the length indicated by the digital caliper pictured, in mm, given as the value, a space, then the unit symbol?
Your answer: 124.18 mm
